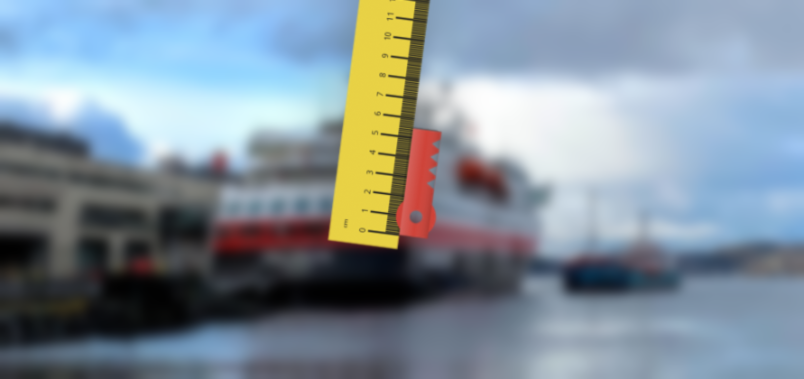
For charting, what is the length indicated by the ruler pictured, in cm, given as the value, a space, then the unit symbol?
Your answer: 5.5 cm
